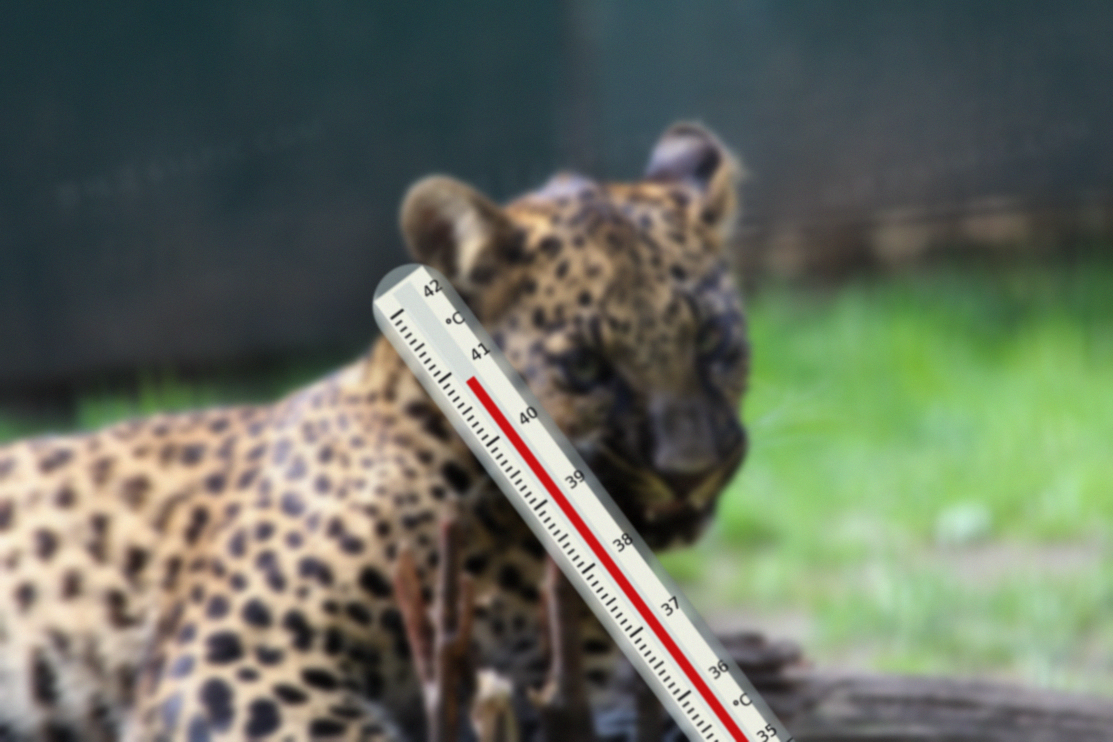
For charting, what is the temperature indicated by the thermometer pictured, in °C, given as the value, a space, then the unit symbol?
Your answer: 40.8 °C
